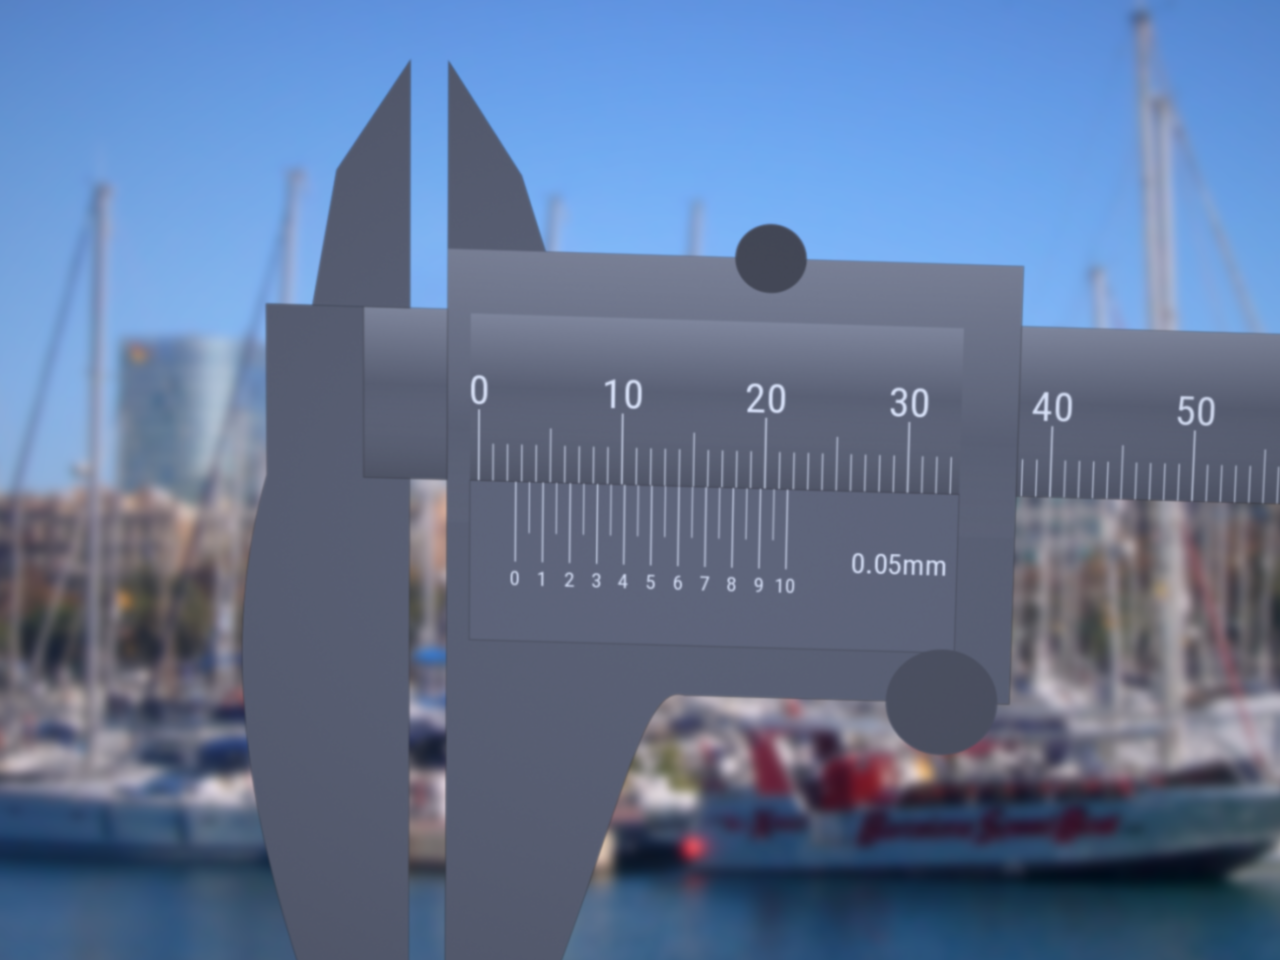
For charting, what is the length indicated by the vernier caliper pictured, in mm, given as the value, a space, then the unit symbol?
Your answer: 2.6 mm
